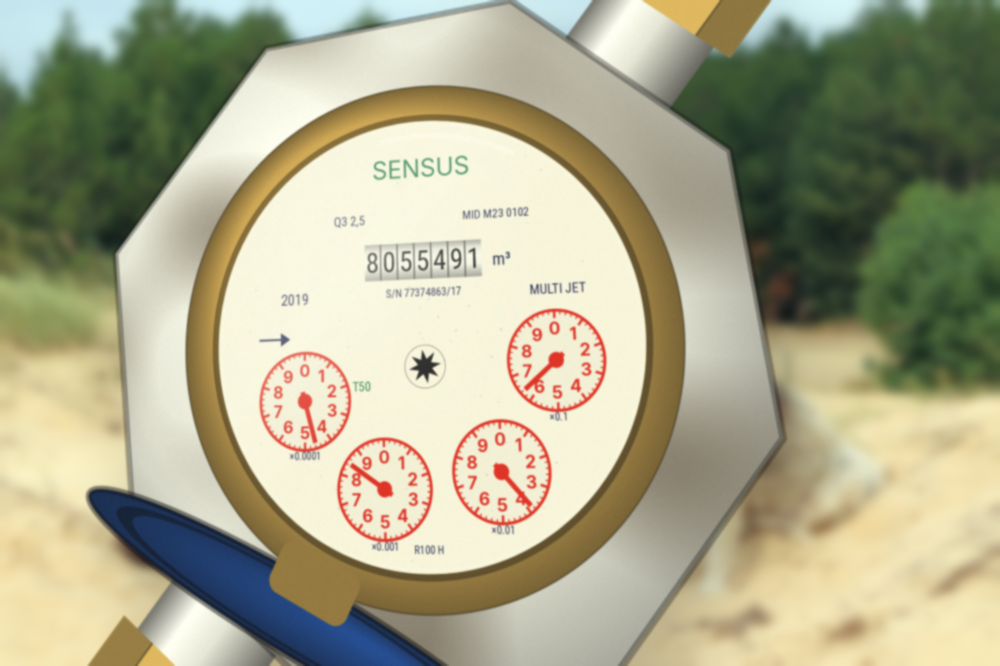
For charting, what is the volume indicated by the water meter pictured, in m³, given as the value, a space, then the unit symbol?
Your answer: 8055491.6384 m³
